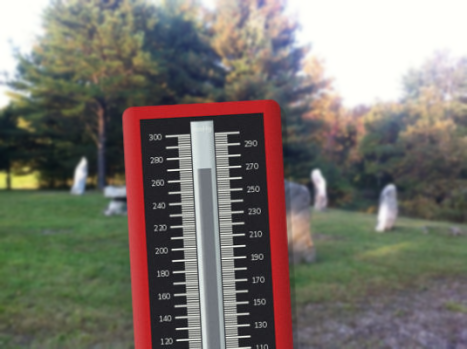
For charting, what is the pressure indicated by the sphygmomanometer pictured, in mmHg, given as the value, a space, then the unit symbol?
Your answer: 270 mmHg
